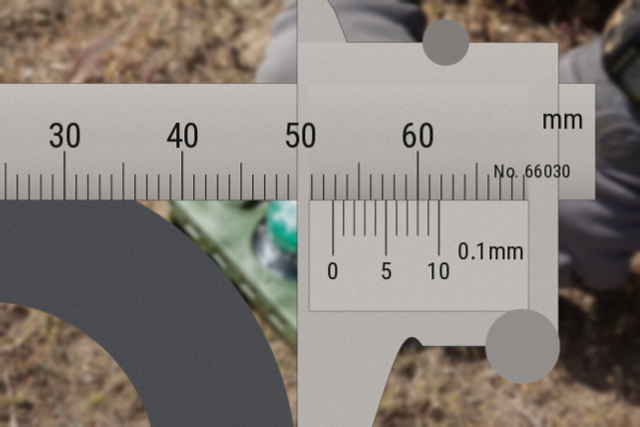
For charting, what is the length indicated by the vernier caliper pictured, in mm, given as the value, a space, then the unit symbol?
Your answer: 52.8 mm
